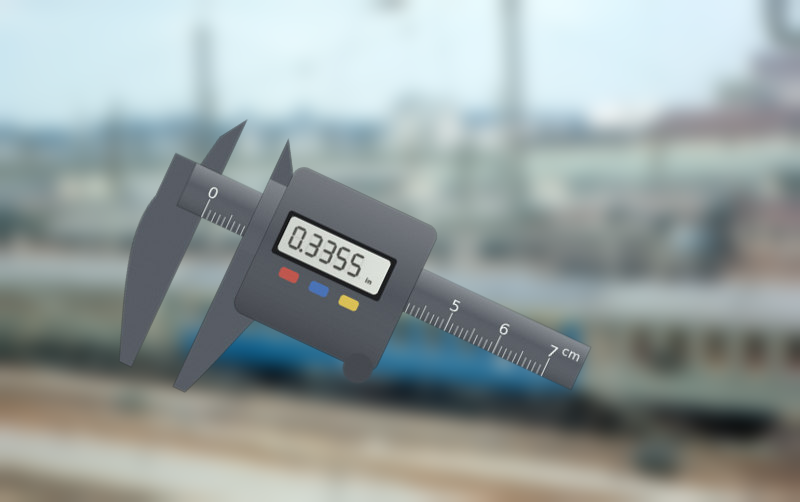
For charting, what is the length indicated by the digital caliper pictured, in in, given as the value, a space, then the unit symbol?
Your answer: 0.3355 in
